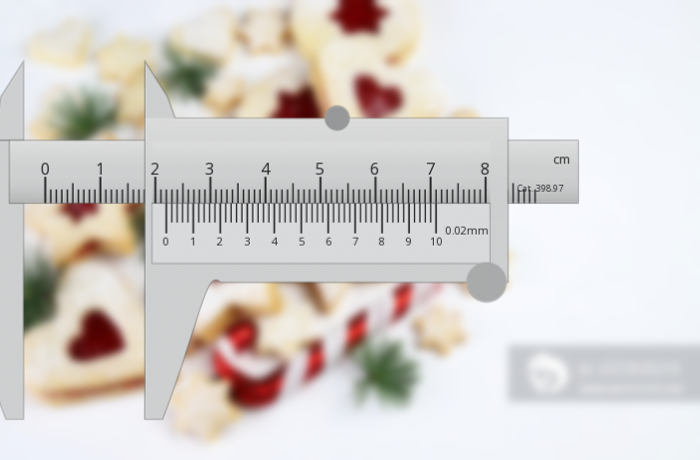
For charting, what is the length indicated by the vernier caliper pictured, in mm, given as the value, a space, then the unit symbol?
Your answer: 22.0 mm
